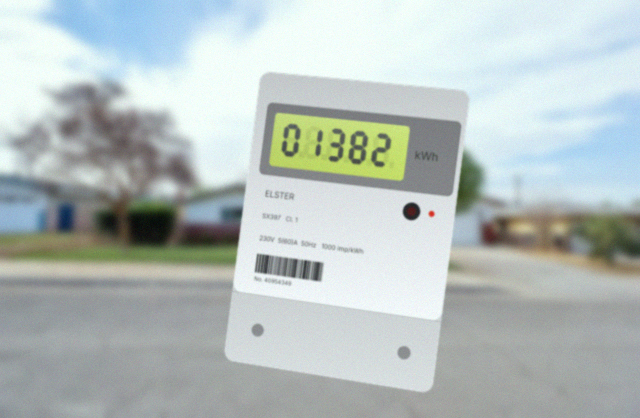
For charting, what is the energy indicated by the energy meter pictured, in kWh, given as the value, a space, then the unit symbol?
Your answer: 1382 kWh
